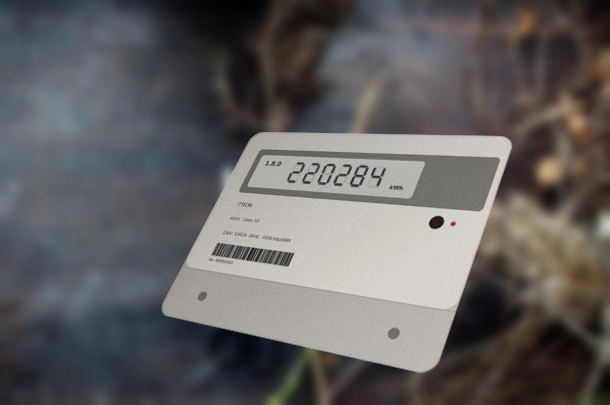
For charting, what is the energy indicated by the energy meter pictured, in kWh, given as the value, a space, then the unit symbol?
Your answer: 220284 kWh
